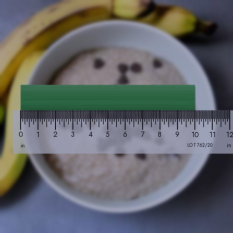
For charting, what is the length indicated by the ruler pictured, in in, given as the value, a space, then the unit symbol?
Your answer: 10 in
